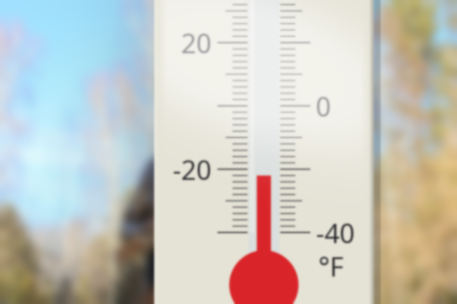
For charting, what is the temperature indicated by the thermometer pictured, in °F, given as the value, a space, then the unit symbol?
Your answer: -22 °F
